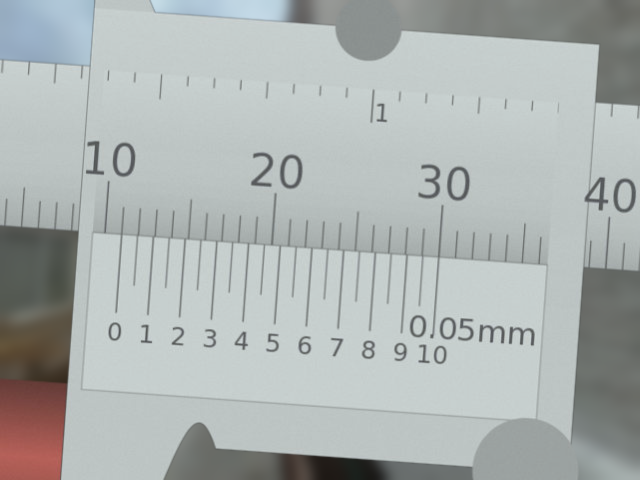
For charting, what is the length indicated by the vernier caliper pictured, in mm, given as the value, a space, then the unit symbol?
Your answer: 11.0 mm
